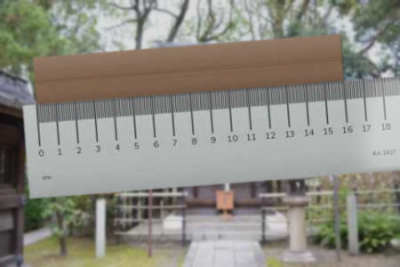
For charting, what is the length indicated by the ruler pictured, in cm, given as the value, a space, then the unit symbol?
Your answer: 16 cm
